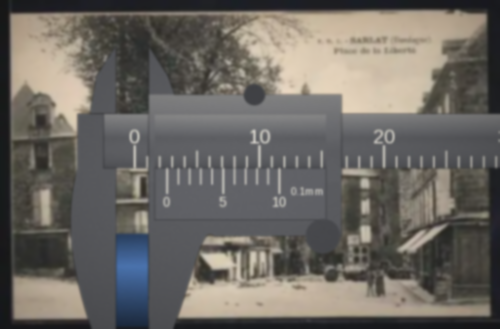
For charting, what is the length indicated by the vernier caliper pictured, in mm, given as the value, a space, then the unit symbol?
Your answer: 2.6 mm
